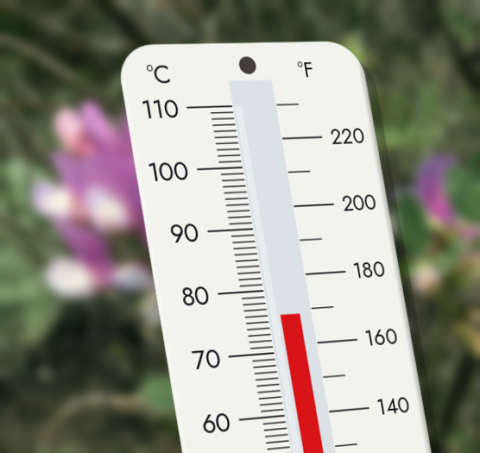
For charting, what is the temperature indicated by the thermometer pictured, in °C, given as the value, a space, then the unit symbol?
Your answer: 76 °C
